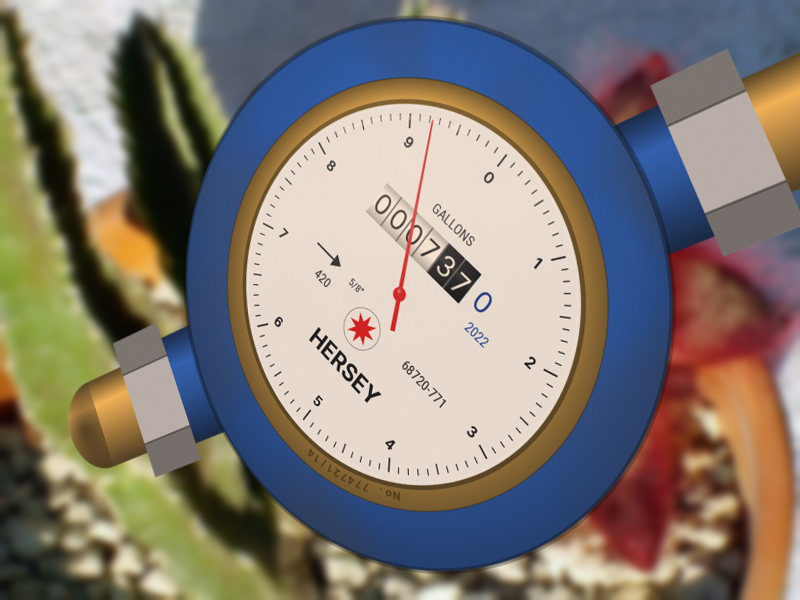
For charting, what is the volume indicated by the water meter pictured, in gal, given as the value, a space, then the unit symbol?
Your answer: 7369.2 gal
